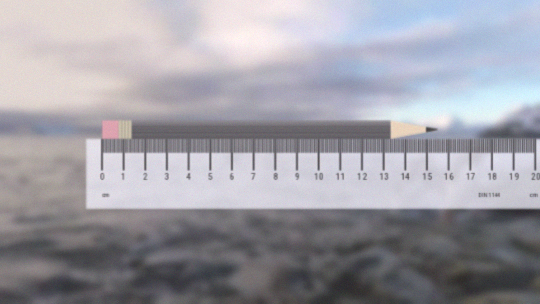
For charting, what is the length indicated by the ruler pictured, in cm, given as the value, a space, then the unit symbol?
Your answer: 15.5 cm
